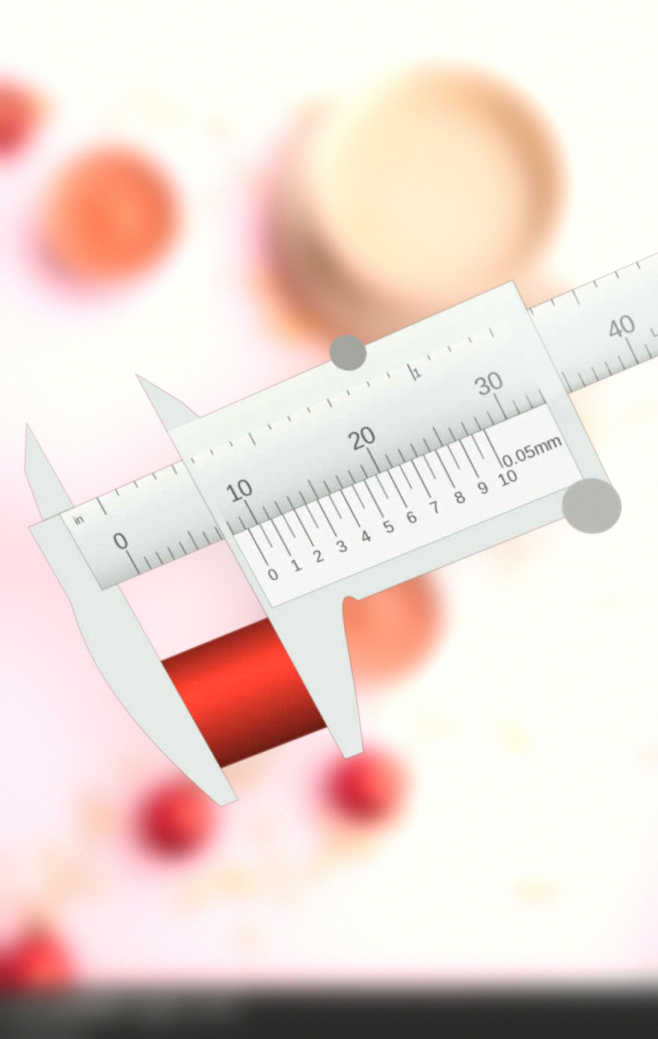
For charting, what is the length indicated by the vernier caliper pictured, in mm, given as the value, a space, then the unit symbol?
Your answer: 9.2 mm
